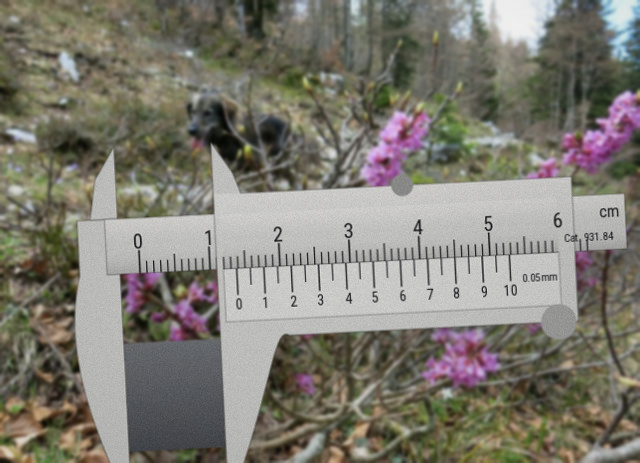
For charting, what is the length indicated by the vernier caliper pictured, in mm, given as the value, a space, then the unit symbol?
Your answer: 13.8 mm
